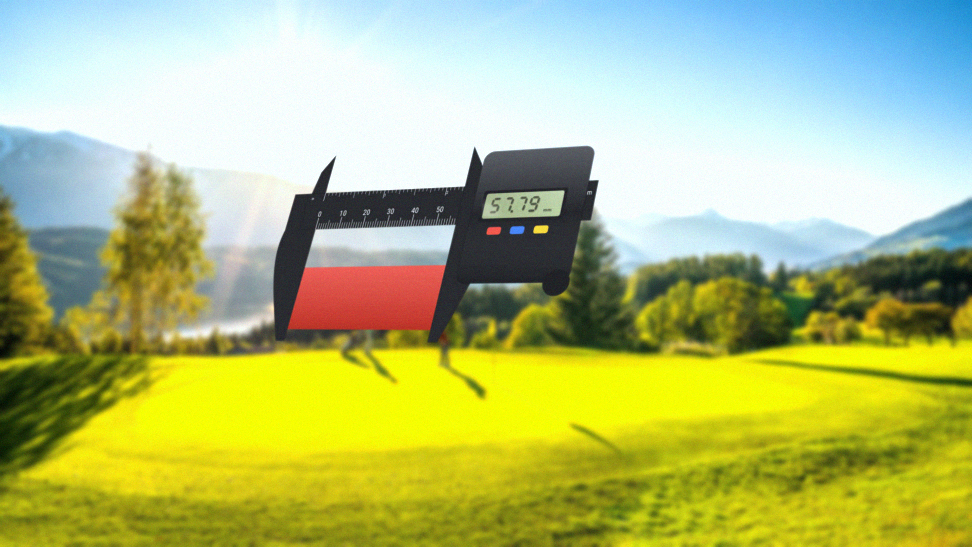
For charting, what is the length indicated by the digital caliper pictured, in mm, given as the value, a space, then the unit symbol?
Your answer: 57.79 mm
